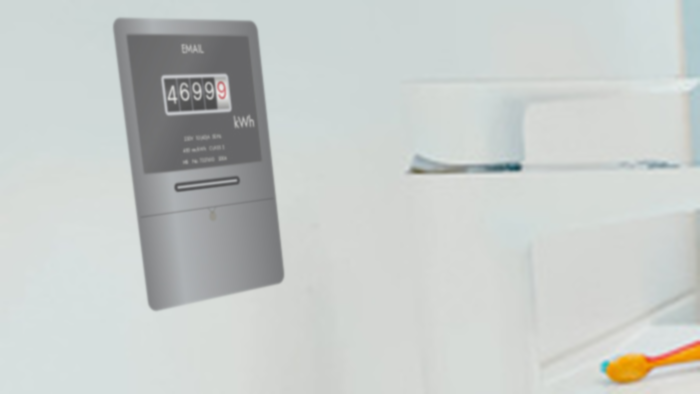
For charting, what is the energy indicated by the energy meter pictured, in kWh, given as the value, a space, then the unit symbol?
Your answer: 4699.9 kWh
